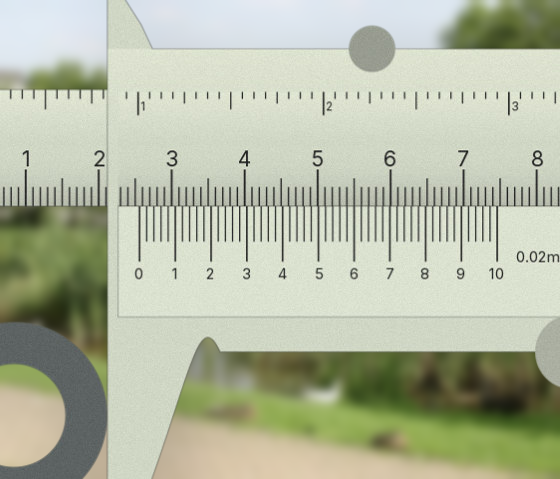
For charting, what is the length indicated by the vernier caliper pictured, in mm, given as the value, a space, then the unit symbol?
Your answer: 25.6 mm
